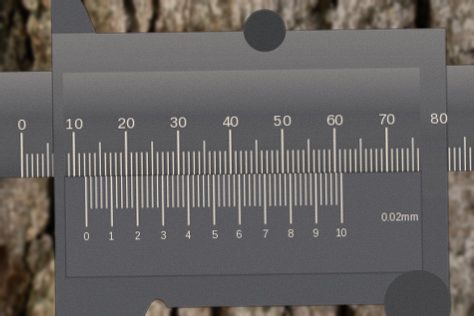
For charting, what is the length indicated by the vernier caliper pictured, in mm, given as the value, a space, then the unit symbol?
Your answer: 12.2 mm
